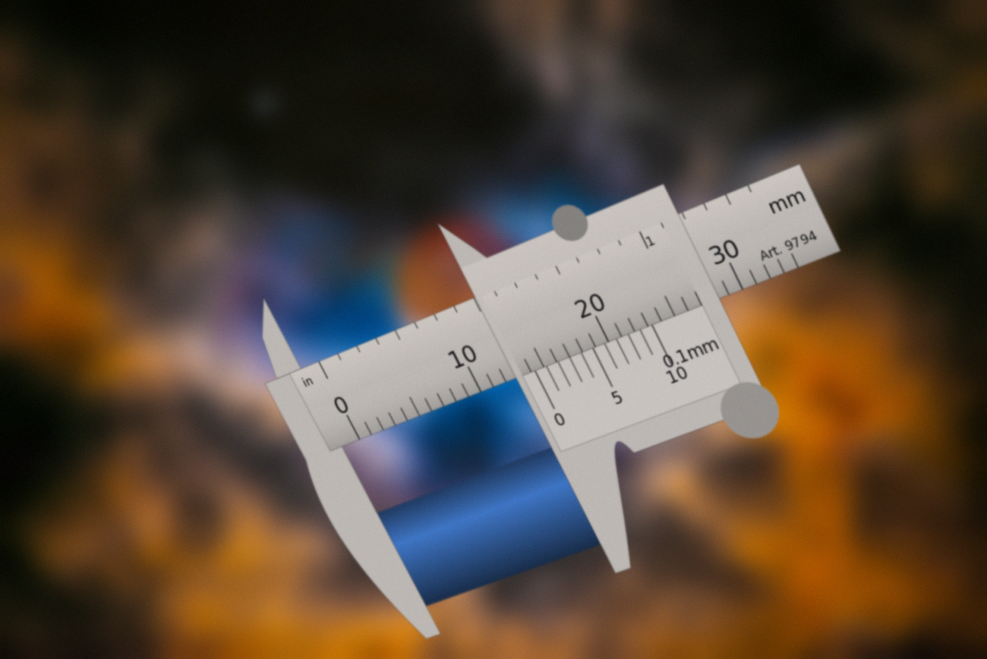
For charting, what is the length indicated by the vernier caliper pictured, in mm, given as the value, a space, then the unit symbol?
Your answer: 14.3 mm
